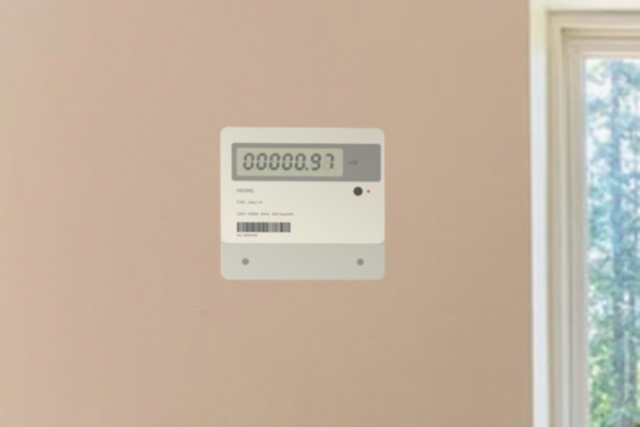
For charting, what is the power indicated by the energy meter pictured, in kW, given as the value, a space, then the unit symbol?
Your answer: 0.97 kW
